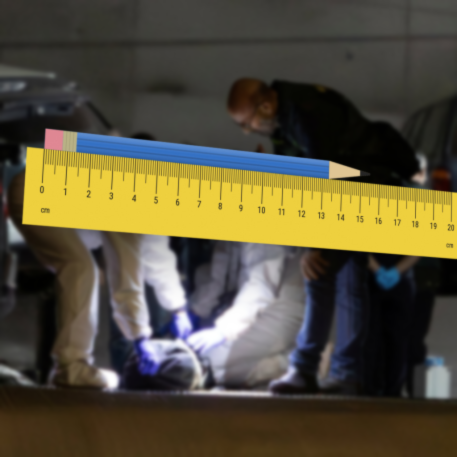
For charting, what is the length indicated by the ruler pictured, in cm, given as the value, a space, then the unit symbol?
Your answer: 15.5 cm
